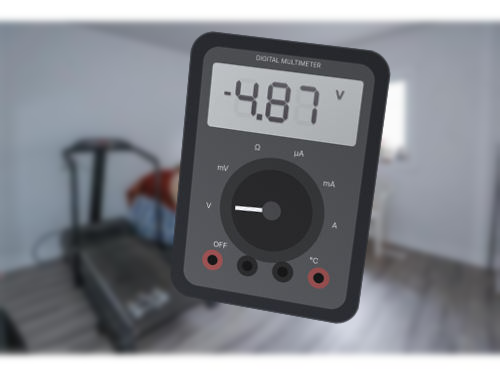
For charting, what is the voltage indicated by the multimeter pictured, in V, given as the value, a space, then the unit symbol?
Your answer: -4.87 V
